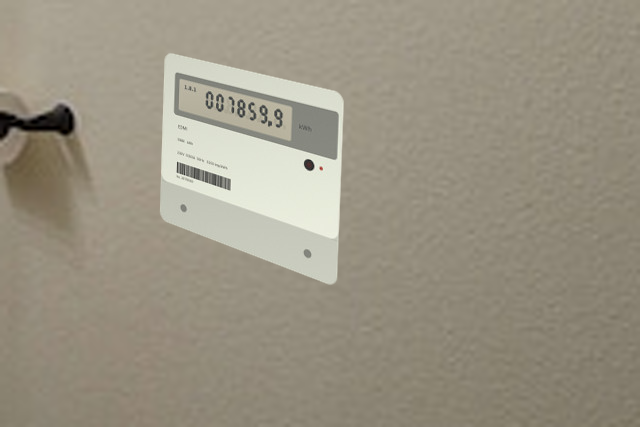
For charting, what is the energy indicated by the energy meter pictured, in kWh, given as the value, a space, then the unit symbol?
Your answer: 7859.9 kWh
